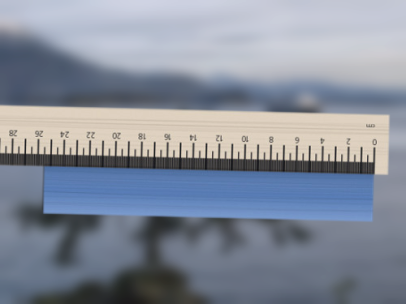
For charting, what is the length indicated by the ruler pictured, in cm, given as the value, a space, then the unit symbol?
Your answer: 25.5 cm
